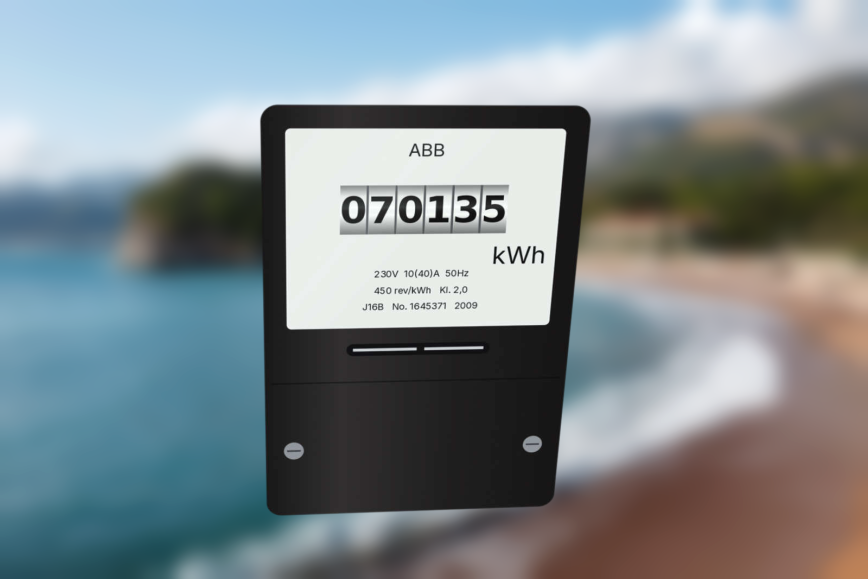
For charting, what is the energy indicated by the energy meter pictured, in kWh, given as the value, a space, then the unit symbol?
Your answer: 70135 kWh
